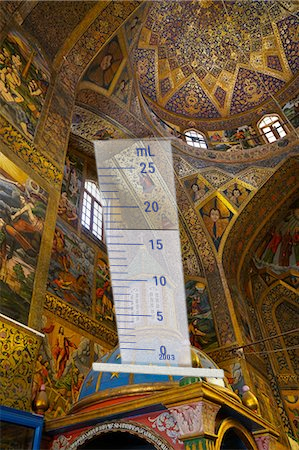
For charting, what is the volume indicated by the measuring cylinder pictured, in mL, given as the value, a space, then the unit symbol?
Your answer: 17 mL
